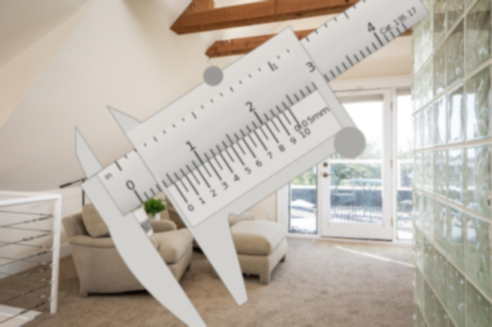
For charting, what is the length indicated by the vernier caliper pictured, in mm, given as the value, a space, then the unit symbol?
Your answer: 5.2 mm
